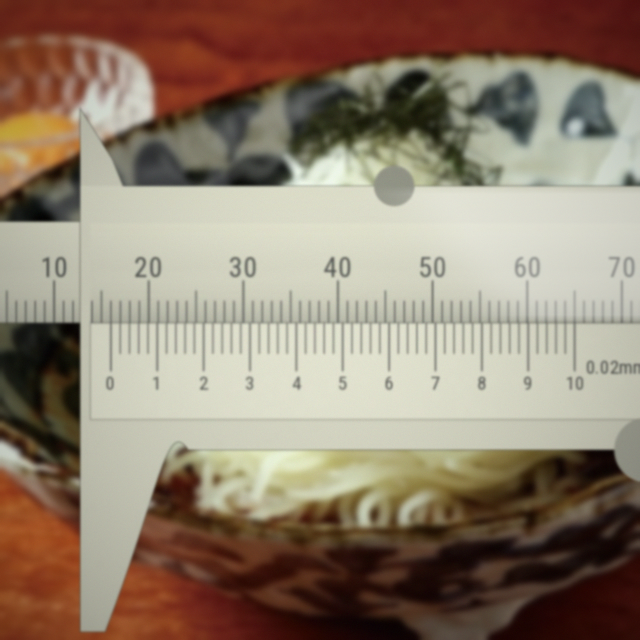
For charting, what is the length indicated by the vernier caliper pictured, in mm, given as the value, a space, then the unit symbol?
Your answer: 16.0 mm
